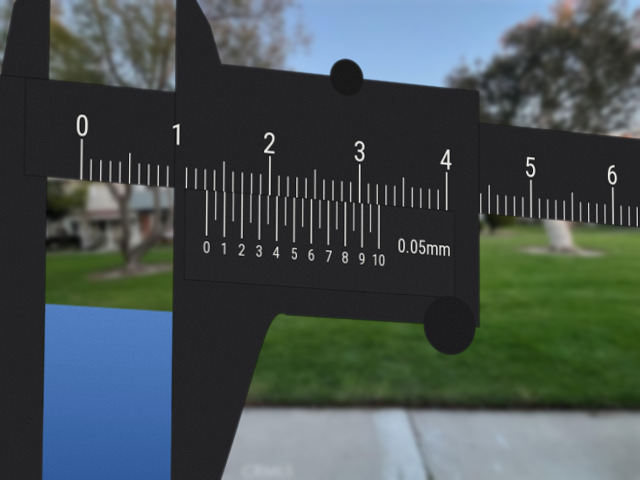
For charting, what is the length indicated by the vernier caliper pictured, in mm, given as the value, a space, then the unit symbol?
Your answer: 13.2 mm
